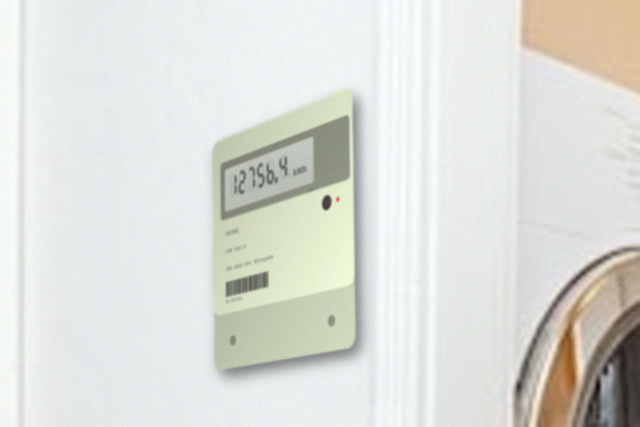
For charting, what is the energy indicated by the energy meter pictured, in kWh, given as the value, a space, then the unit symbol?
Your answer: 12756.4 kWh
